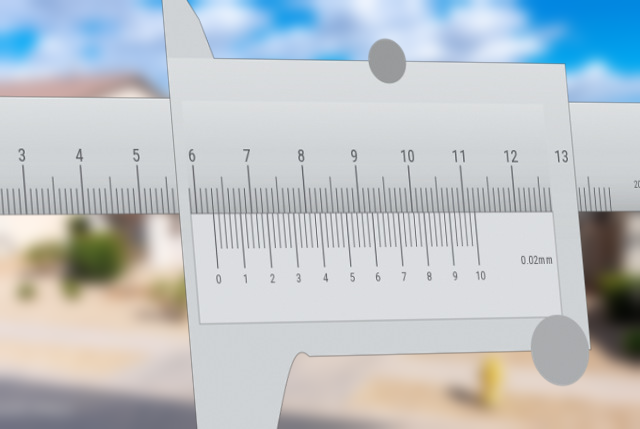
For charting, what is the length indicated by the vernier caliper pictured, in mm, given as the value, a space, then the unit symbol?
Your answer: 63.0 mm
